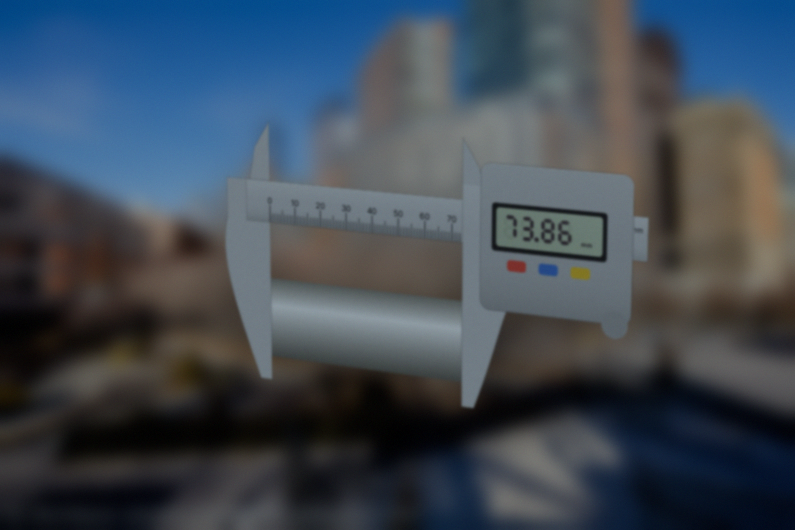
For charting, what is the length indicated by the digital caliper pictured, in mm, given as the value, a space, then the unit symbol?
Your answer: 73.86 mm
